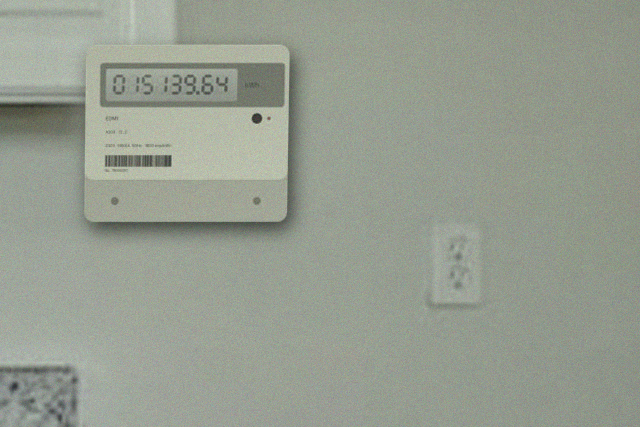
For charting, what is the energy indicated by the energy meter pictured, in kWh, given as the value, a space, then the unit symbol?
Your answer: 15139.64 kWh
